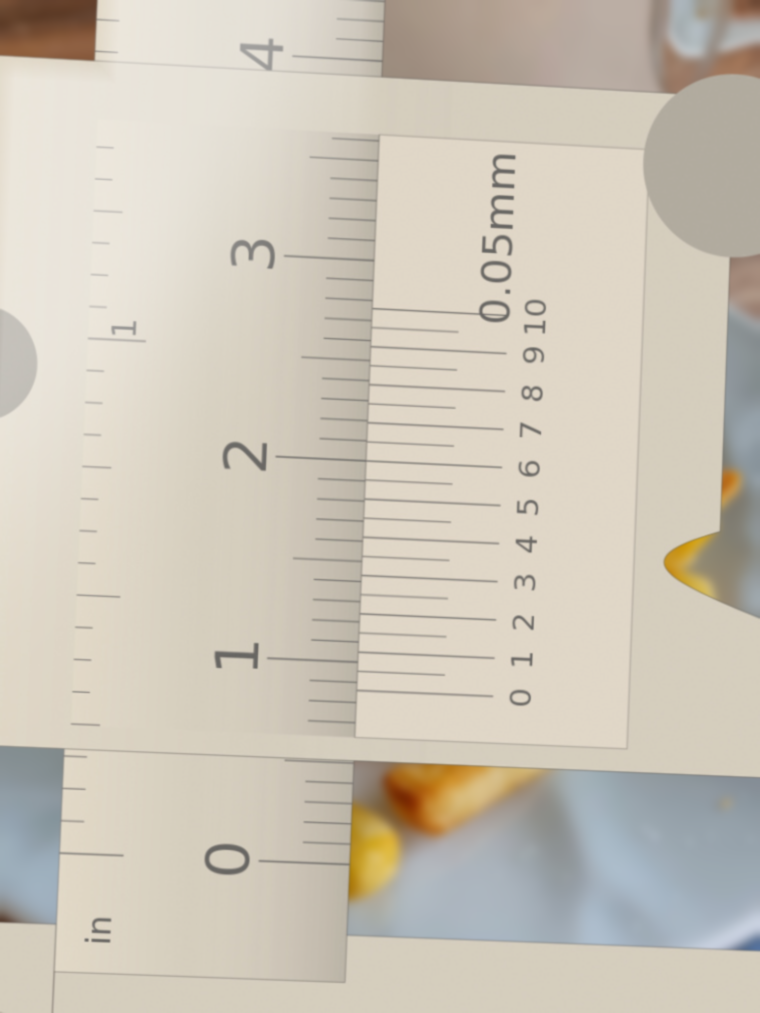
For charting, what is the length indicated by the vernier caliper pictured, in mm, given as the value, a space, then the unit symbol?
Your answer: 8.6 mm
